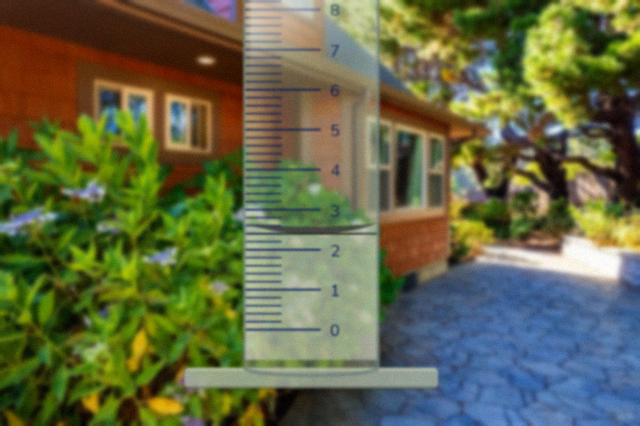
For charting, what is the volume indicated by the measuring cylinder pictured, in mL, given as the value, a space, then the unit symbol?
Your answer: 2.4 mL
